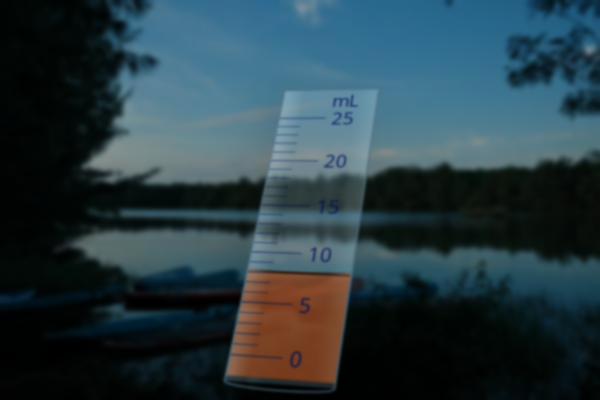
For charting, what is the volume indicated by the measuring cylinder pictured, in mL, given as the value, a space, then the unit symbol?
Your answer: 8 mL
